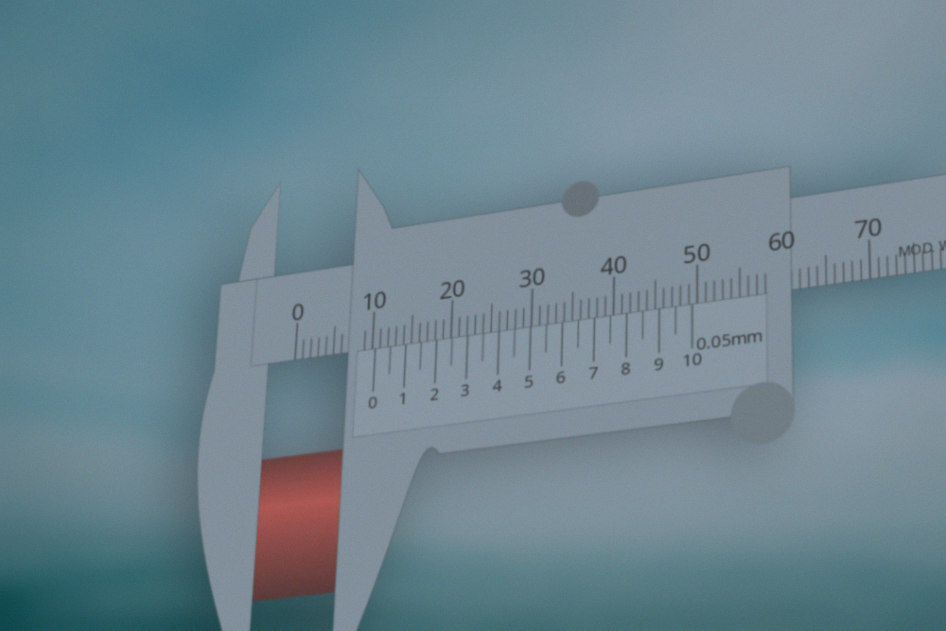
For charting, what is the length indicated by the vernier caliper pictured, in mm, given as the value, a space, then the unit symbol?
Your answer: 10.4 mm
